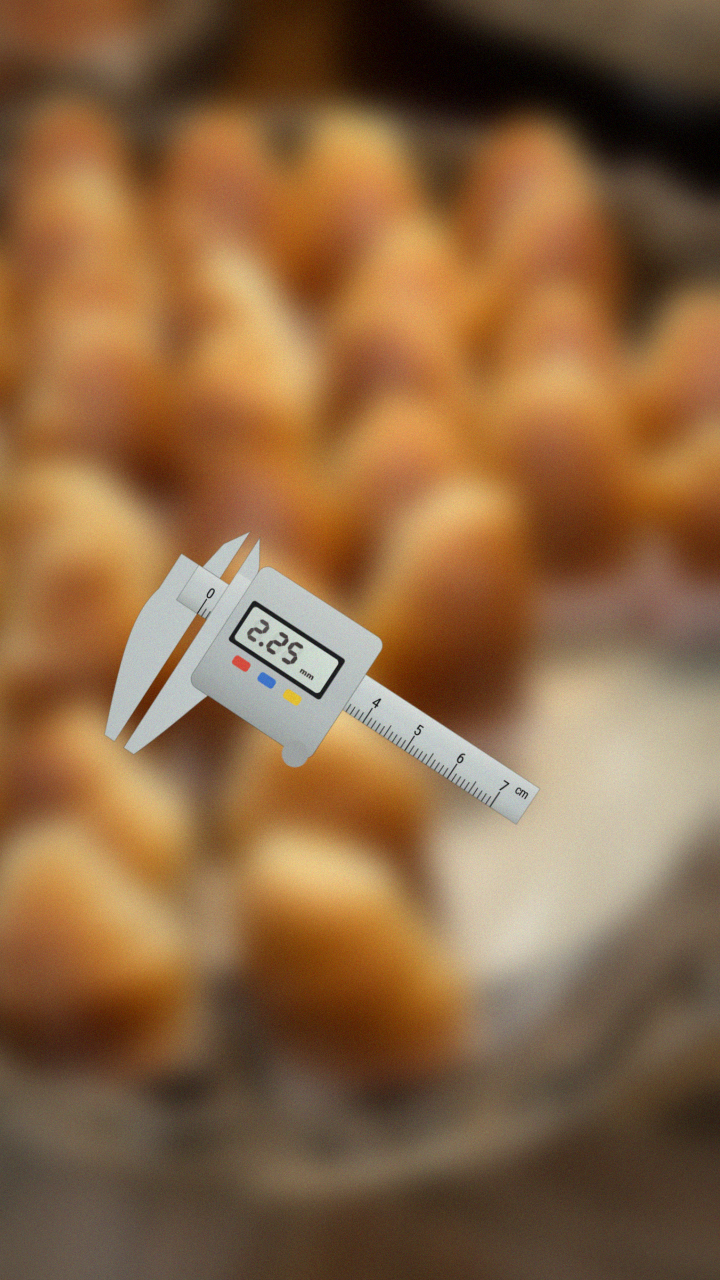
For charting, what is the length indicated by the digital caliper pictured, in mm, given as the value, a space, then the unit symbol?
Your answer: 2.25 mm
